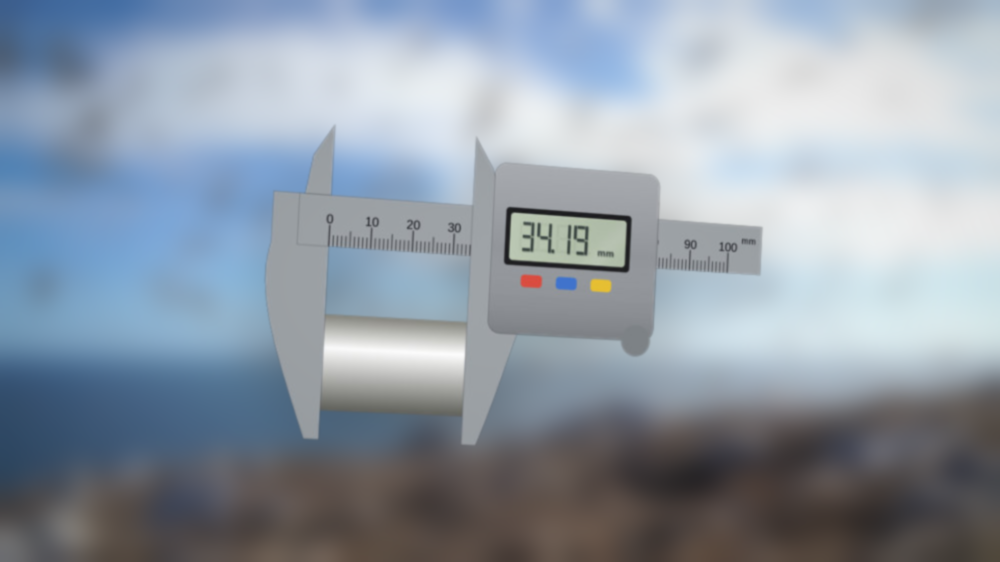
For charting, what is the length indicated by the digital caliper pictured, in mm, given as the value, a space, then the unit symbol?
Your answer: 34.19 mm
